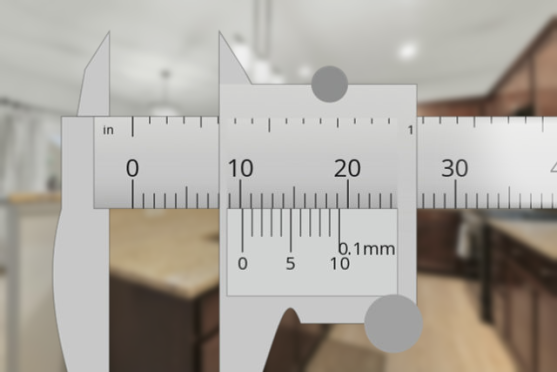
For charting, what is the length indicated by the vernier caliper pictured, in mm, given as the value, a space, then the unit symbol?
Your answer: 10.2 mm
